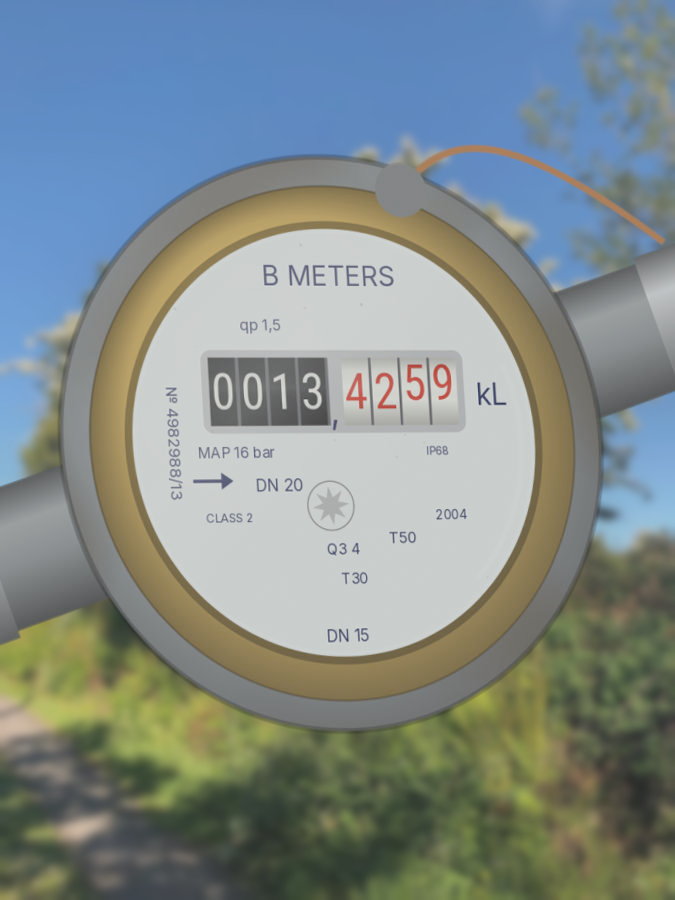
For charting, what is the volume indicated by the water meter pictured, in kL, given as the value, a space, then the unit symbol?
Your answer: 13.4259 kL
